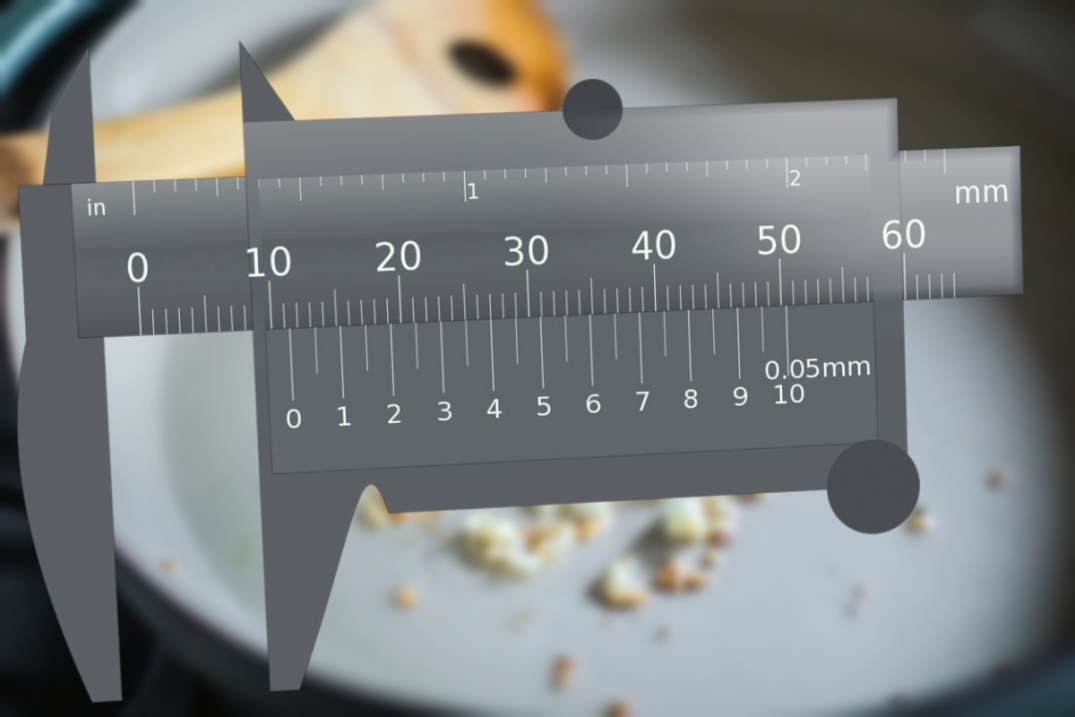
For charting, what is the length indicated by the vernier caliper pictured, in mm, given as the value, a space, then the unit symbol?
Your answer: 11.4 mm
